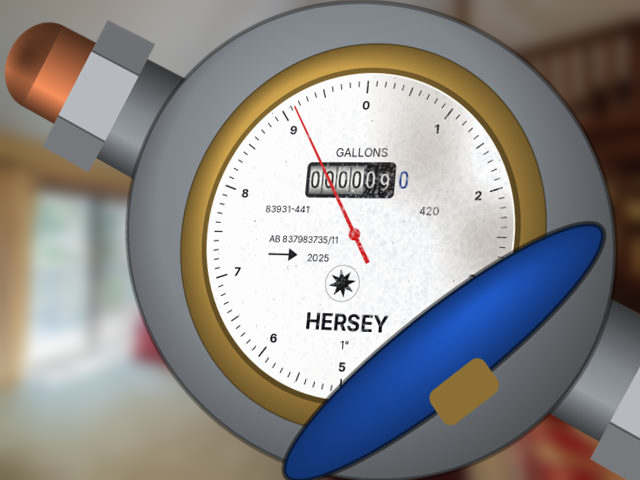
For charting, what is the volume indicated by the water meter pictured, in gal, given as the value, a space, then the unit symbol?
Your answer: 89.1 gal
